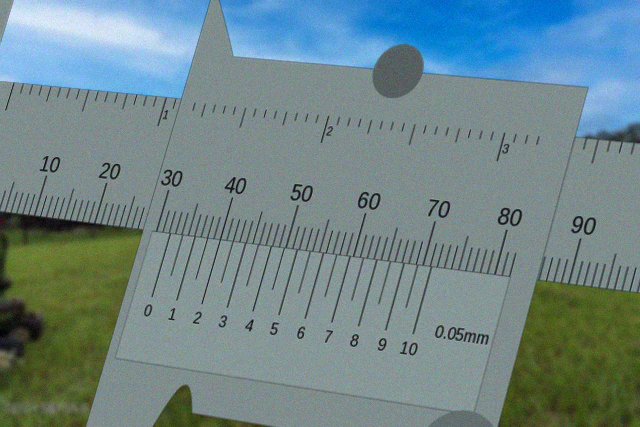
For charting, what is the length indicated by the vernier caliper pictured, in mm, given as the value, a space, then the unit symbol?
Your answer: 32.2 mm
